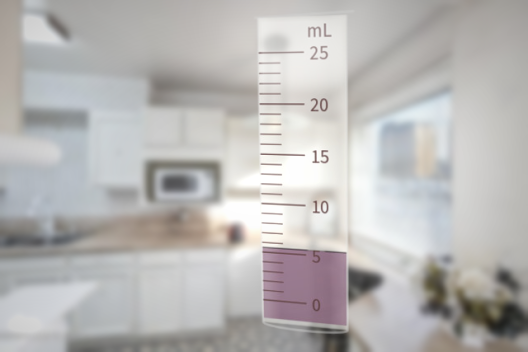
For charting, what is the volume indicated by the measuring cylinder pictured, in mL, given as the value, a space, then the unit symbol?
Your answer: 5.5 mL
